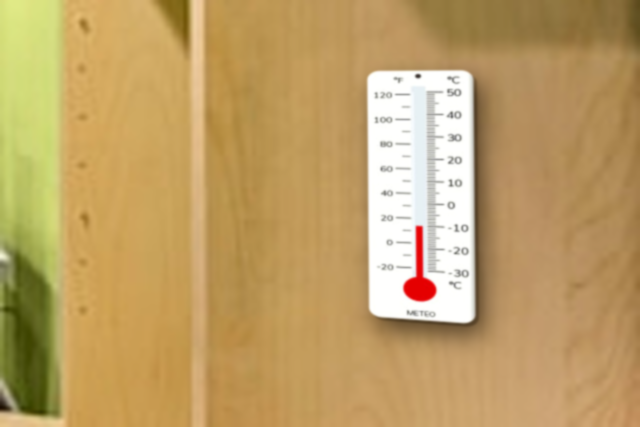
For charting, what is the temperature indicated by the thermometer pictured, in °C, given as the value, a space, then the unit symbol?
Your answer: -10 °C
